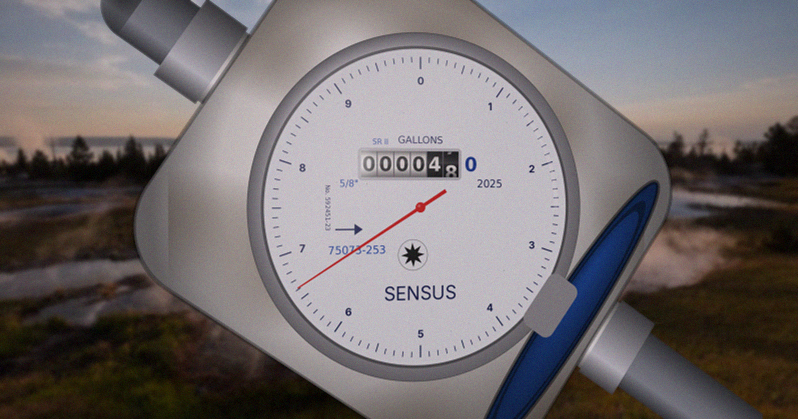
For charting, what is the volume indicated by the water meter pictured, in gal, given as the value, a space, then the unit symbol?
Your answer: 476.6 gal
